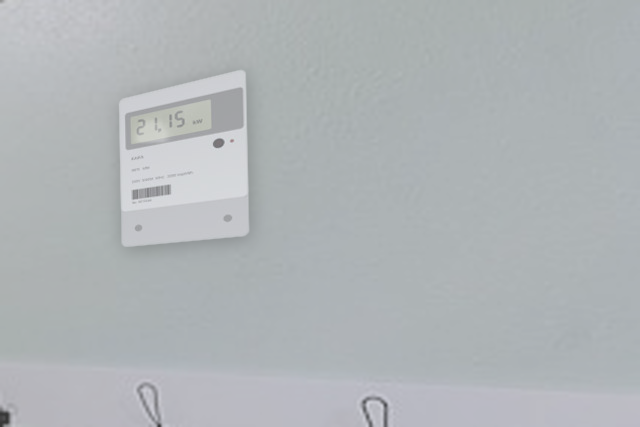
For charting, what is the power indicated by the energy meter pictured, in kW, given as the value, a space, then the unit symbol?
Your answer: 21.15 kW
